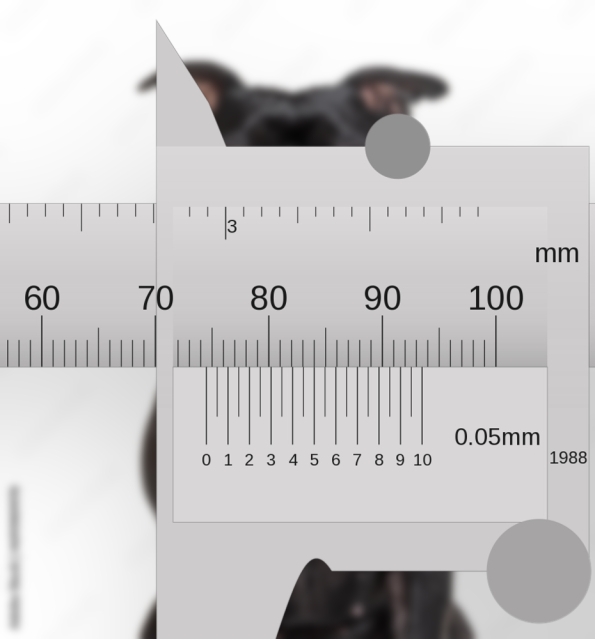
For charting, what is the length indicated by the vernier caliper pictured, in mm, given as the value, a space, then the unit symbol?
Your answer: 74.5 mm
